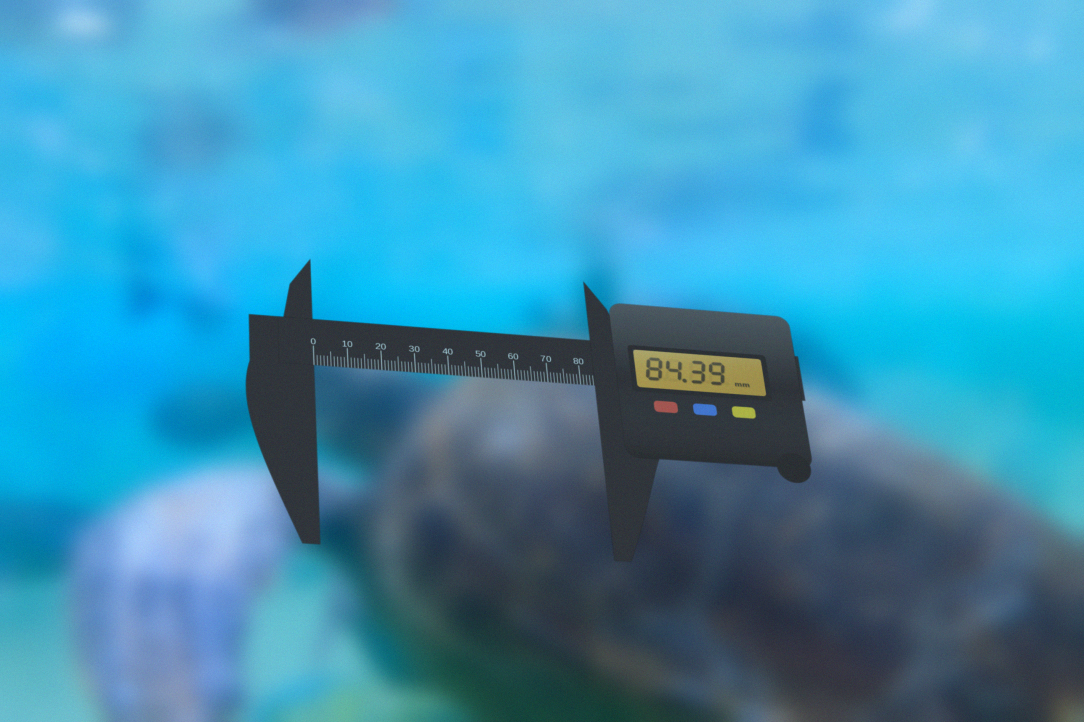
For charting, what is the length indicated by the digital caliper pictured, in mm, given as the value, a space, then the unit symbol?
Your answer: 84.39 mm
